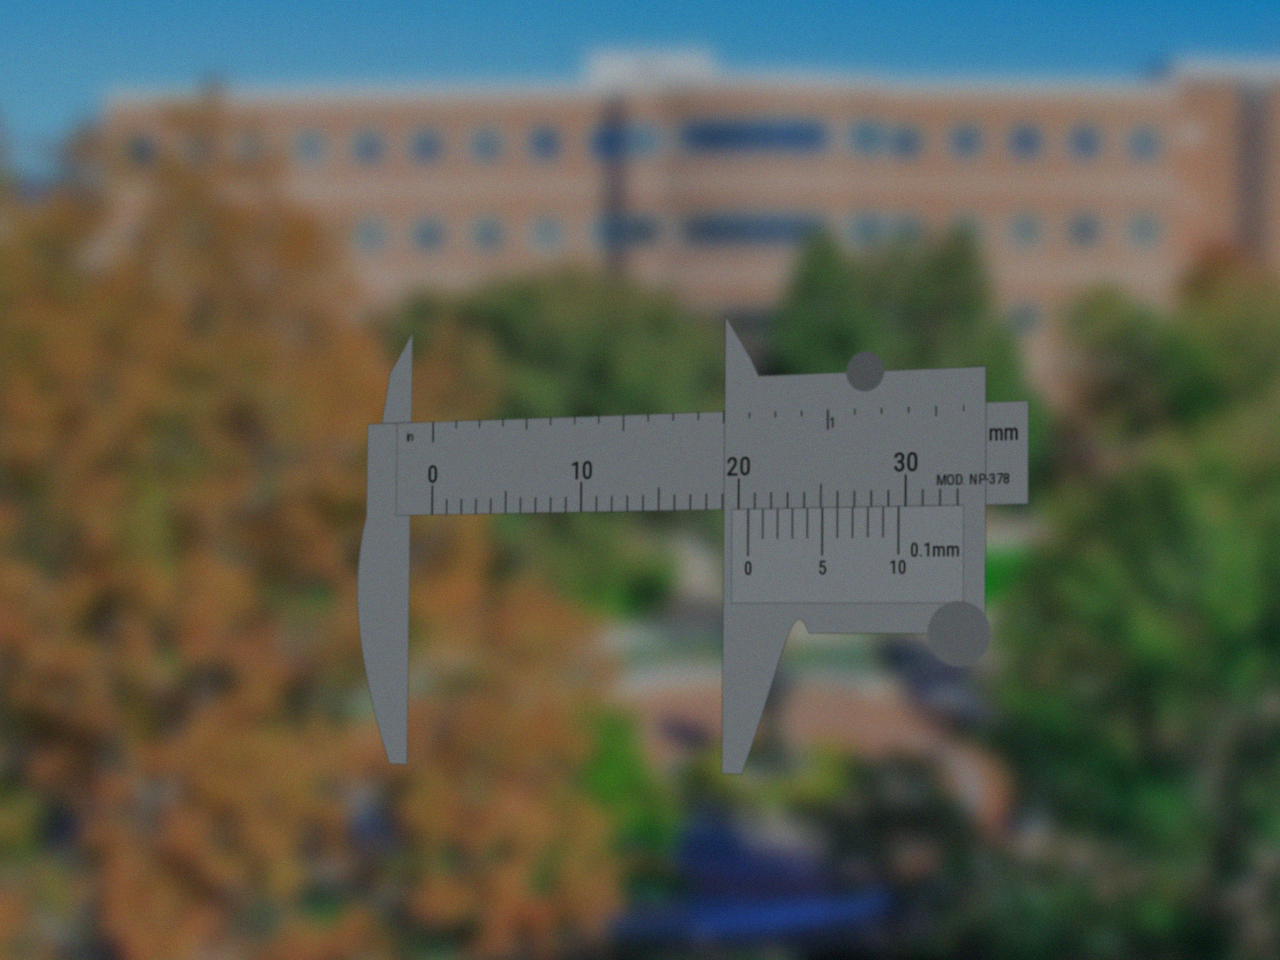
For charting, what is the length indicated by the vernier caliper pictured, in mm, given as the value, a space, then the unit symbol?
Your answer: 20.6 mm
